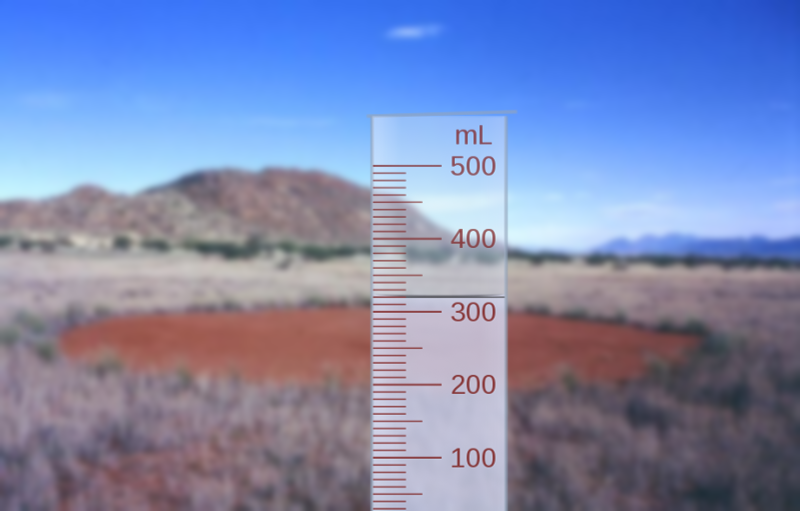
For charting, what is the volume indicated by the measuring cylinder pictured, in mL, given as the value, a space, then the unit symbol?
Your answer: 320 mL
